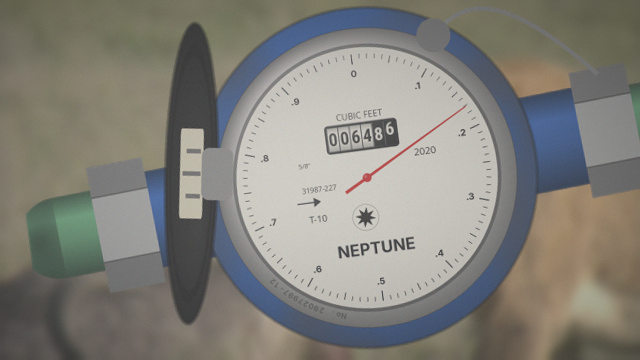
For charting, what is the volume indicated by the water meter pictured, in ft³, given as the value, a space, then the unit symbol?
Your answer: 6486.17 ft³
